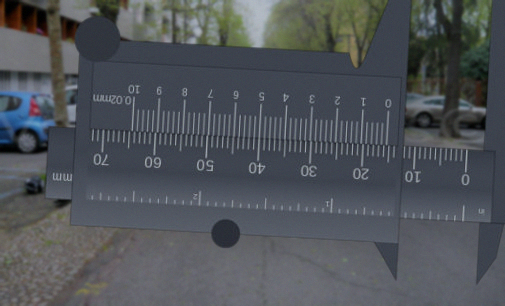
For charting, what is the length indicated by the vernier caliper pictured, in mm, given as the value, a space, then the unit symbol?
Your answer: 15.5 mm
